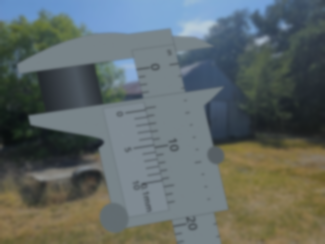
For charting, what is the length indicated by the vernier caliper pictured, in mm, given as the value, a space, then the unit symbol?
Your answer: 5.2 mm
